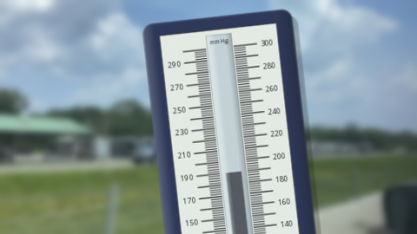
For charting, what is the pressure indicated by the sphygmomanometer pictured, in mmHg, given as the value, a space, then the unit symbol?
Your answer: 190 mmHg
